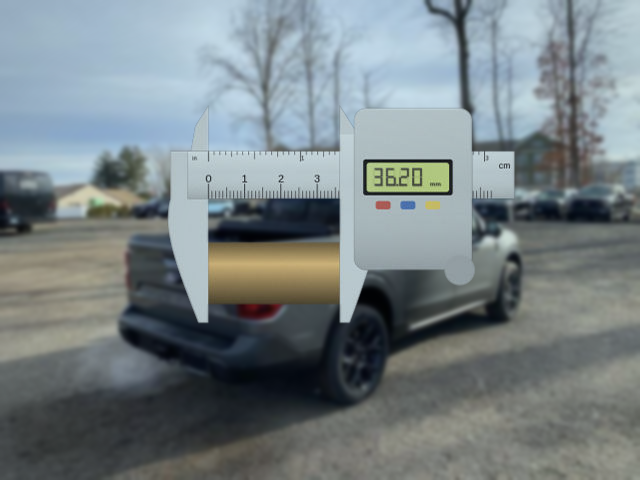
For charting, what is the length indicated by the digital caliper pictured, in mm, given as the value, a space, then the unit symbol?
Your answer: 36.20 mm
